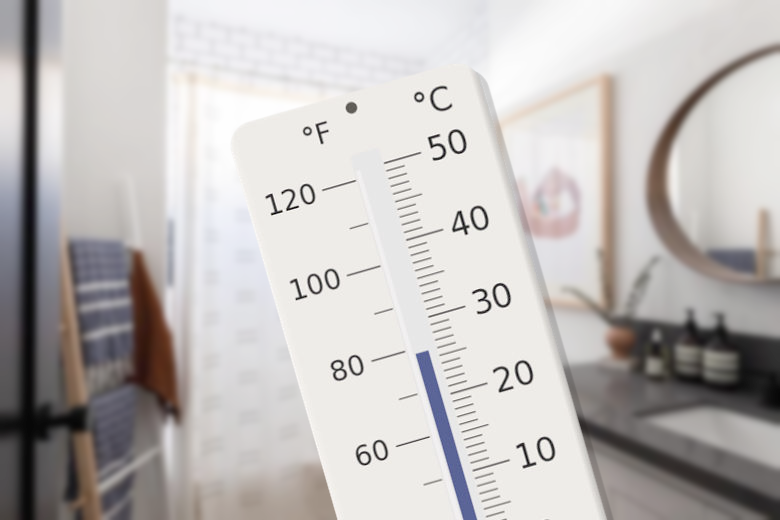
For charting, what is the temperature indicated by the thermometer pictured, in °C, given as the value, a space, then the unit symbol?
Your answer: 26 °C
